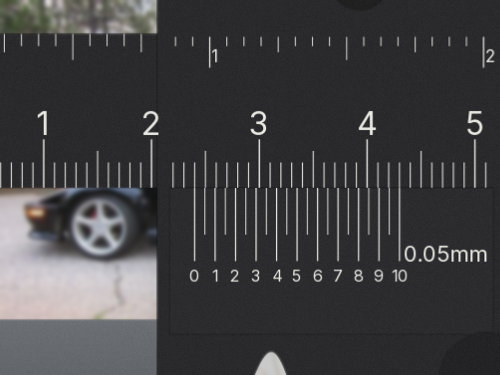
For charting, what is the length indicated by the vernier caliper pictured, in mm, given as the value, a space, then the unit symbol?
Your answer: 24.0 mm
